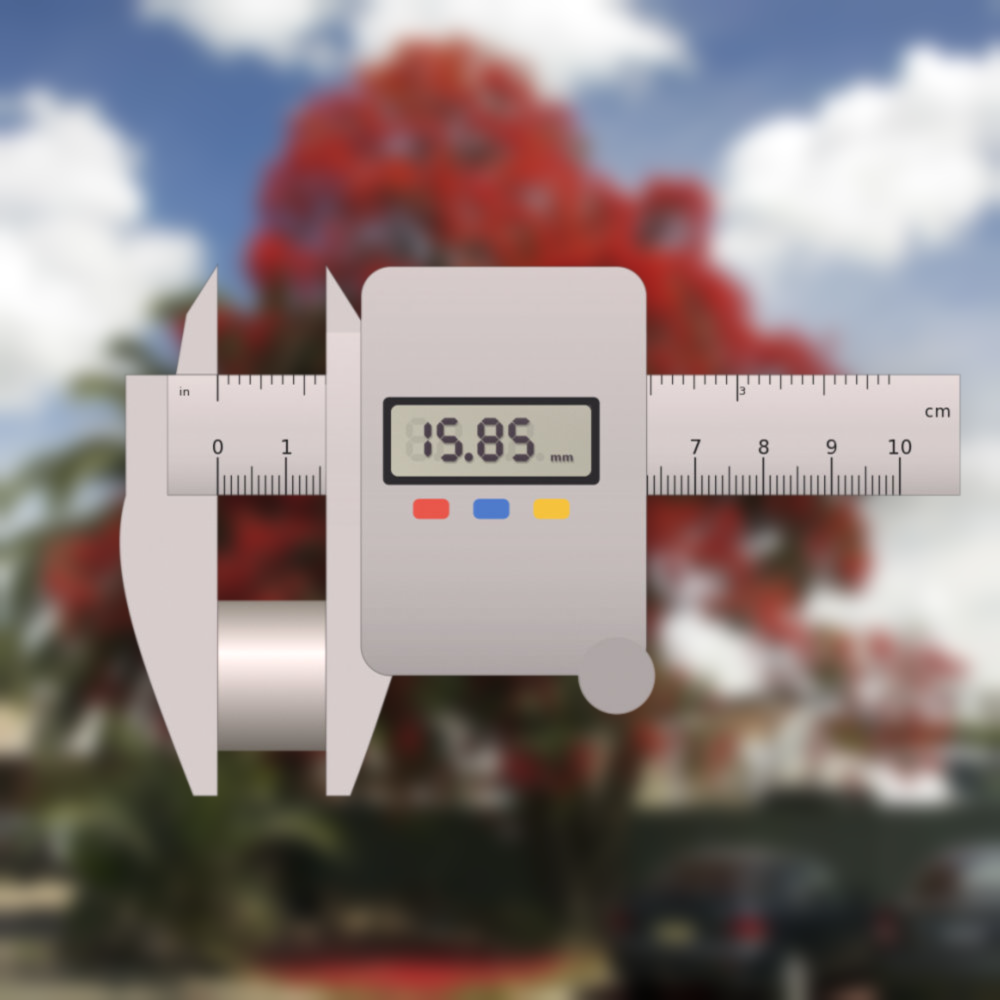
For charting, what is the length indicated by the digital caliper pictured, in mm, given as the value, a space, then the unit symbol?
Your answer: 15.85 mm
